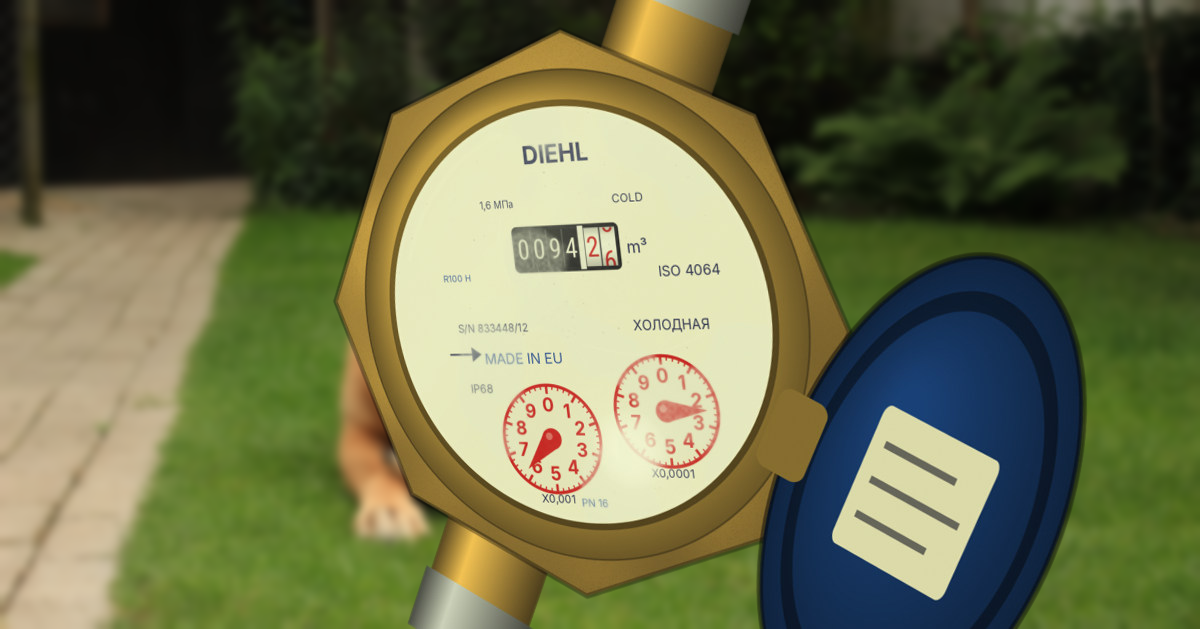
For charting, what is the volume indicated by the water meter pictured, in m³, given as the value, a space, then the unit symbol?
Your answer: 94.2562 m³
